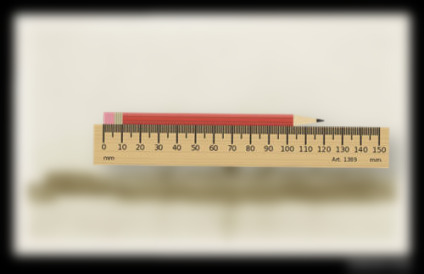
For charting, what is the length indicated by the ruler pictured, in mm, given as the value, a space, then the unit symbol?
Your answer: 120 mm
